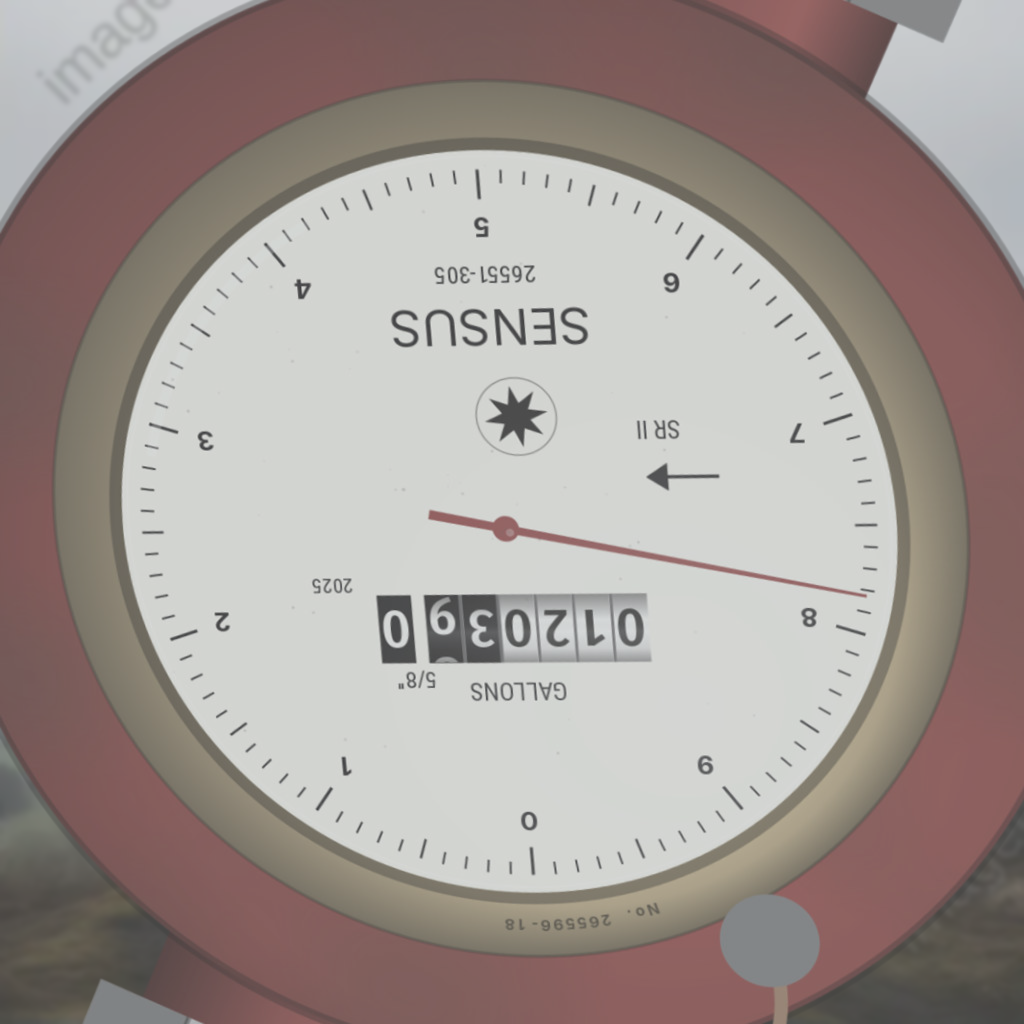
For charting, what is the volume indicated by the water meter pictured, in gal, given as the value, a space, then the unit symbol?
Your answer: 120387.8 gal
